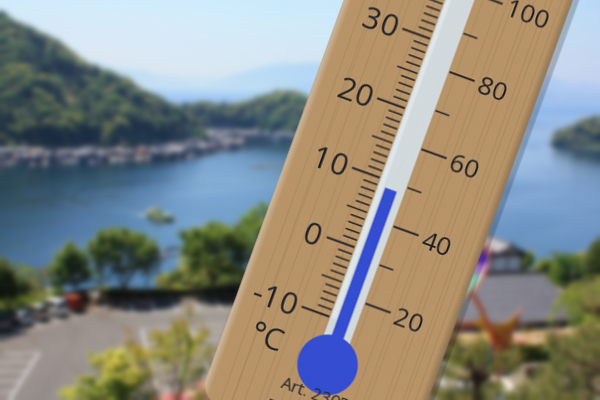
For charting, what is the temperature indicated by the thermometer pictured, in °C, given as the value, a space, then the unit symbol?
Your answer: 9 °C
